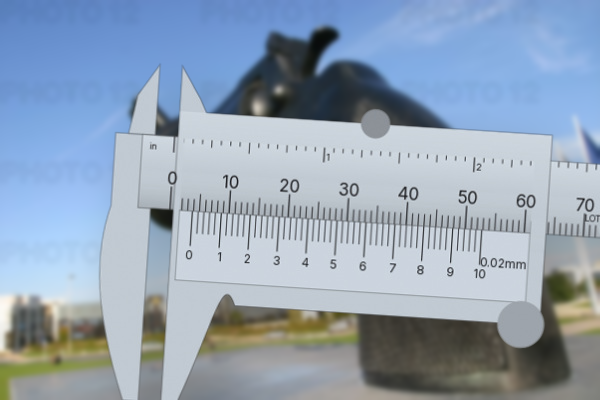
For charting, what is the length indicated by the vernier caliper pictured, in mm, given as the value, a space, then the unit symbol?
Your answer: 3.8 mm
